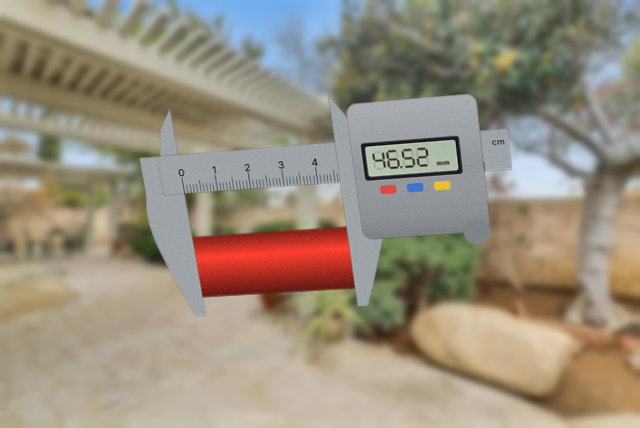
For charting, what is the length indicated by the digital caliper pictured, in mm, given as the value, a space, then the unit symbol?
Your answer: 46.52 mm
